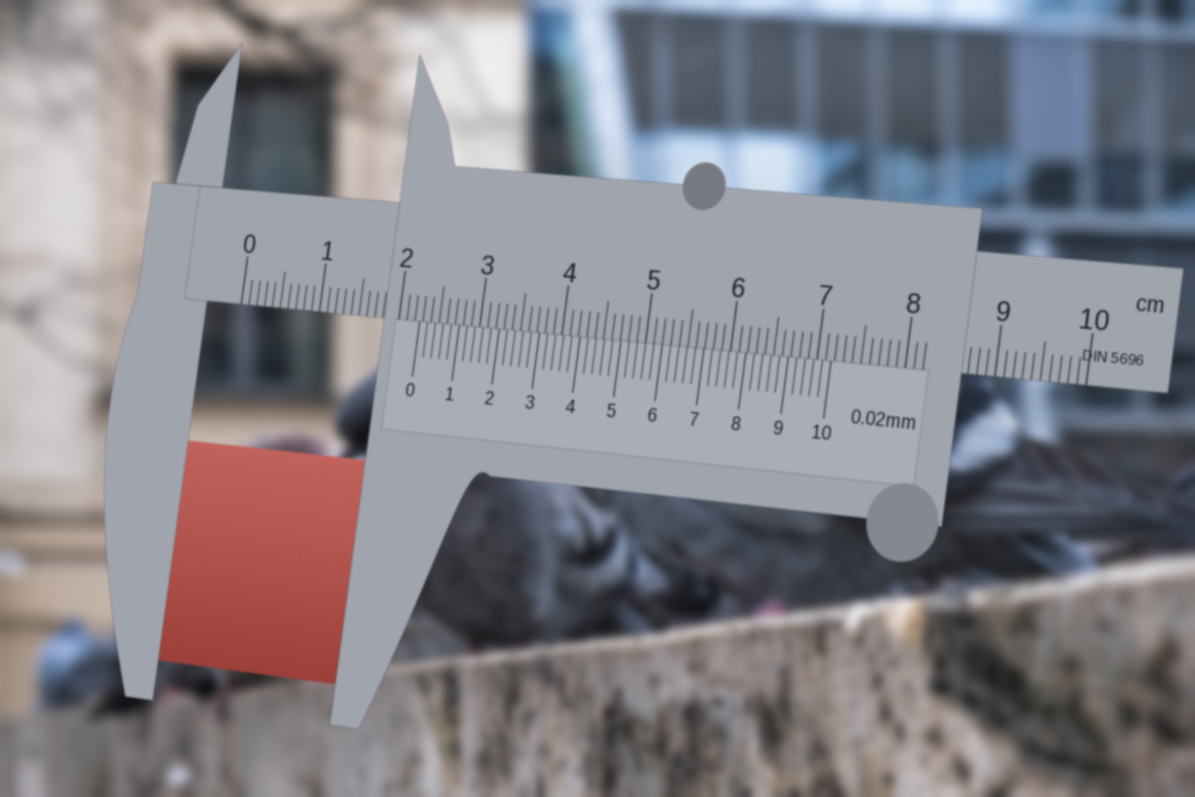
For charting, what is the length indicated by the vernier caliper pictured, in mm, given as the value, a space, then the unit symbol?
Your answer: 22.6 mm
